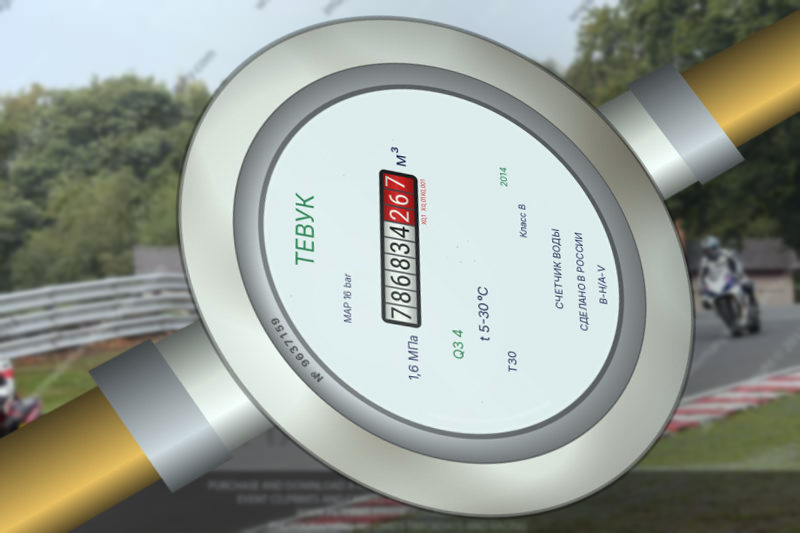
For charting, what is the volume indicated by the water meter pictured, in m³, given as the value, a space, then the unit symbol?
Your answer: 786834.267 m³
